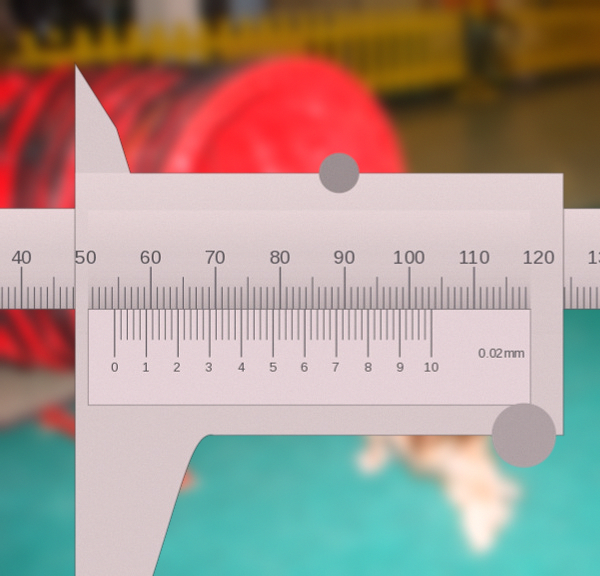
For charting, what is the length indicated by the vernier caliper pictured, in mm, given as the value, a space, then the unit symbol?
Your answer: 54.4 mm
